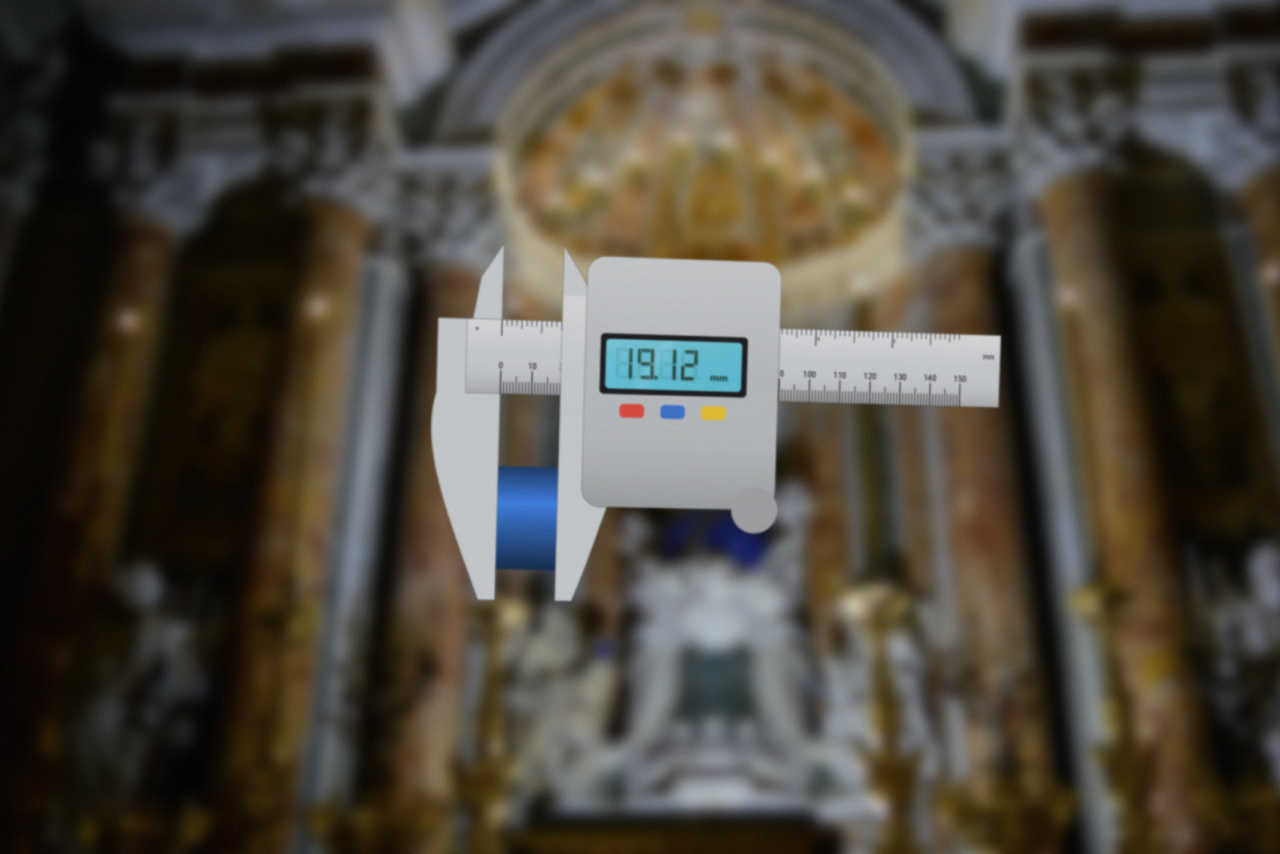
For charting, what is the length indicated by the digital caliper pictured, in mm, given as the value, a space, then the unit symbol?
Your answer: 19.12 mm
